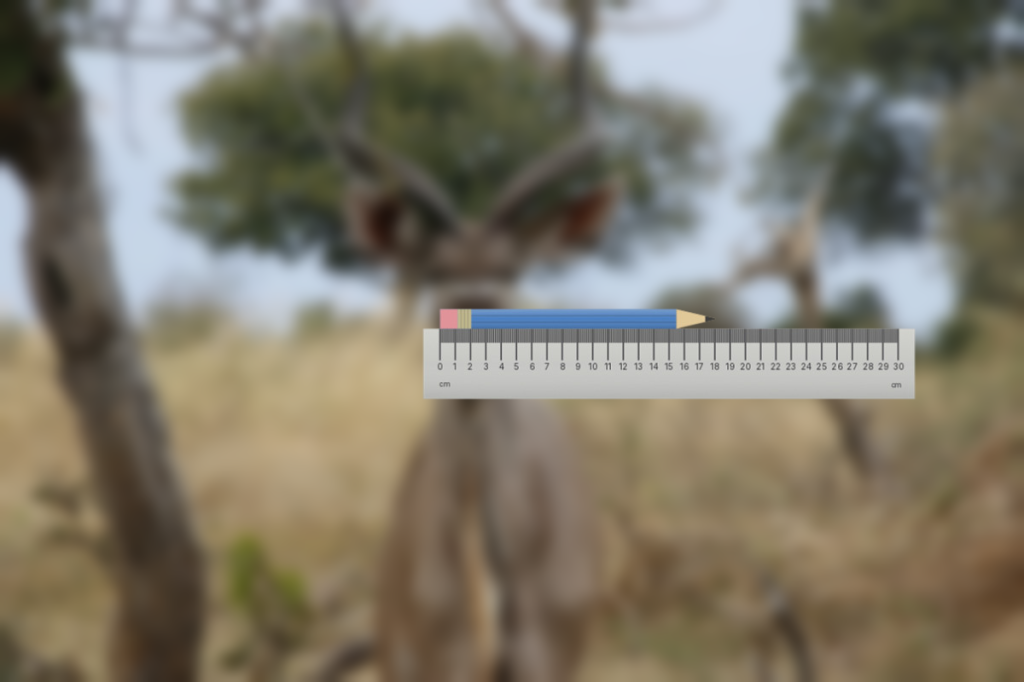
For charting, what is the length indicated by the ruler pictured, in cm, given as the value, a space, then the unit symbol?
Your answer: 18 cm
